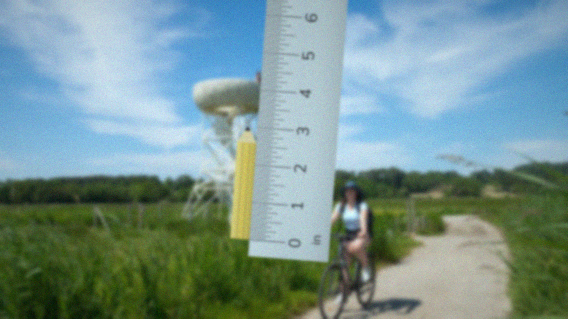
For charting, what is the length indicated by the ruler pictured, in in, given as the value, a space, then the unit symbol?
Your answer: 3 in
